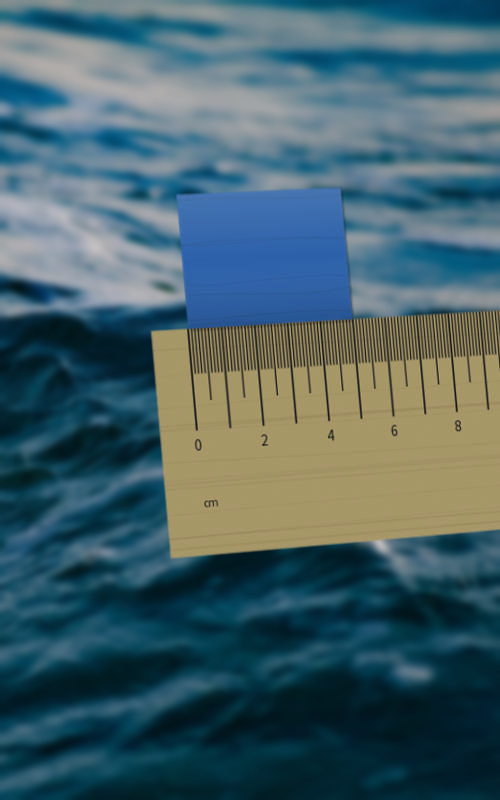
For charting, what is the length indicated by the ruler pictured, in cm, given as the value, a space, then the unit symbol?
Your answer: 5 cm
